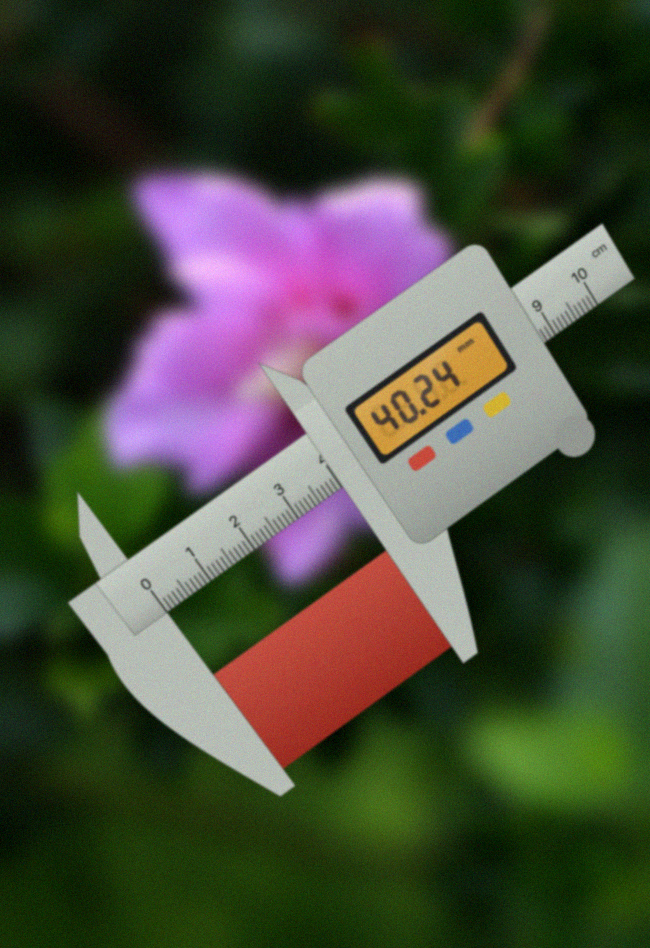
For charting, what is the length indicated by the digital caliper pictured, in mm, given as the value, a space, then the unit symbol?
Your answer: 40.24 mm
